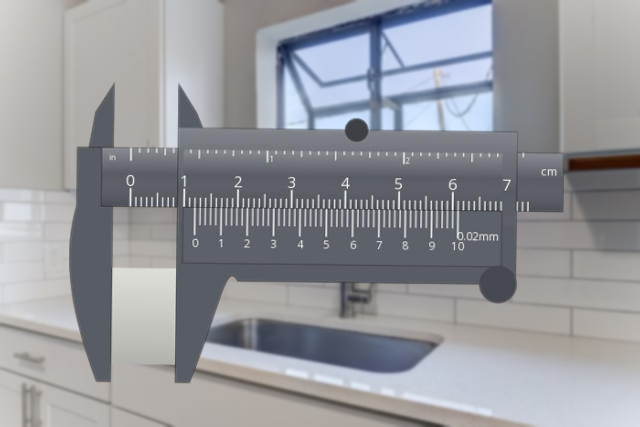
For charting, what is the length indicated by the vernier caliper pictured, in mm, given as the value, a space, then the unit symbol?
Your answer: 12.0 mm
